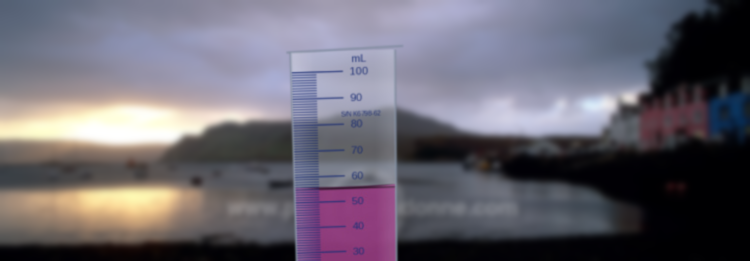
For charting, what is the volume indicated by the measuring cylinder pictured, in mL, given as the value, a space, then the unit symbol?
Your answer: 55 mL
